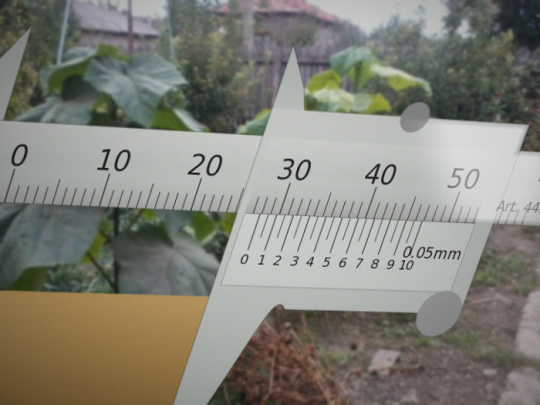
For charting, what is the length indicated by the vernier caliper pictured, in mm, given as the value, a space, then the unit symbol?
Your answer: 27.8 mm
